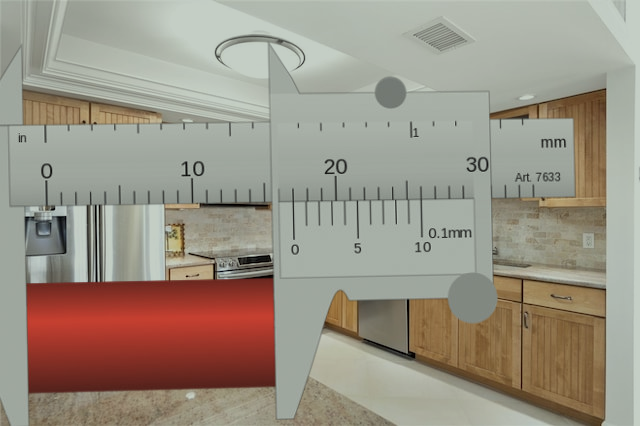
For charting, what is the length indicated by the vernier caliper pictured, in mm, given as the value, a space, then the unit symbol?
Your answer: 17.0 mm
